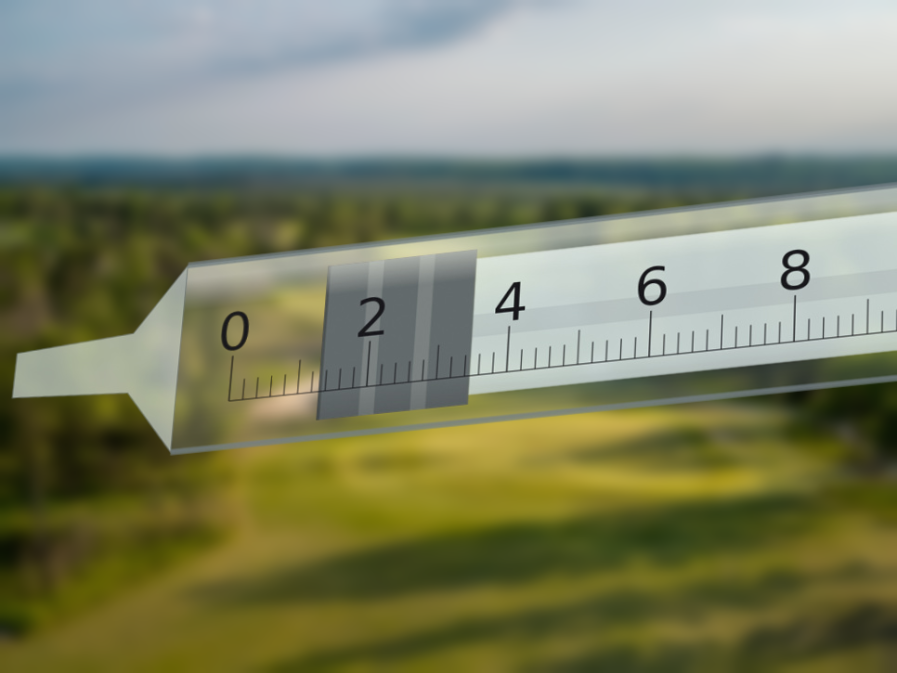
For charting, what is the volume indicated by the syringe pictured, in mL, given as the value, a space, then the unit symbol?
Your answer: 1.3 mL
